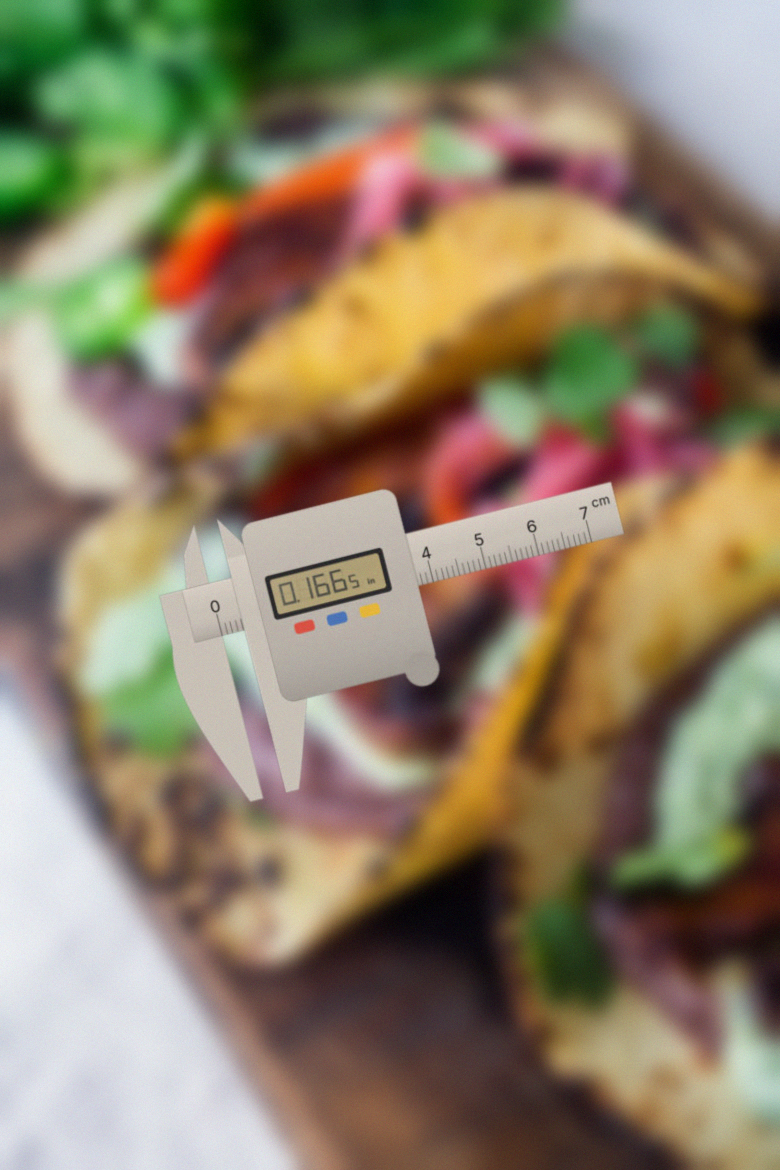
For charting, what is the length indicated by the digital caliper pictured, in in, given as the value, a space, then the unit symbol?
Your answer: 0.1665 in
